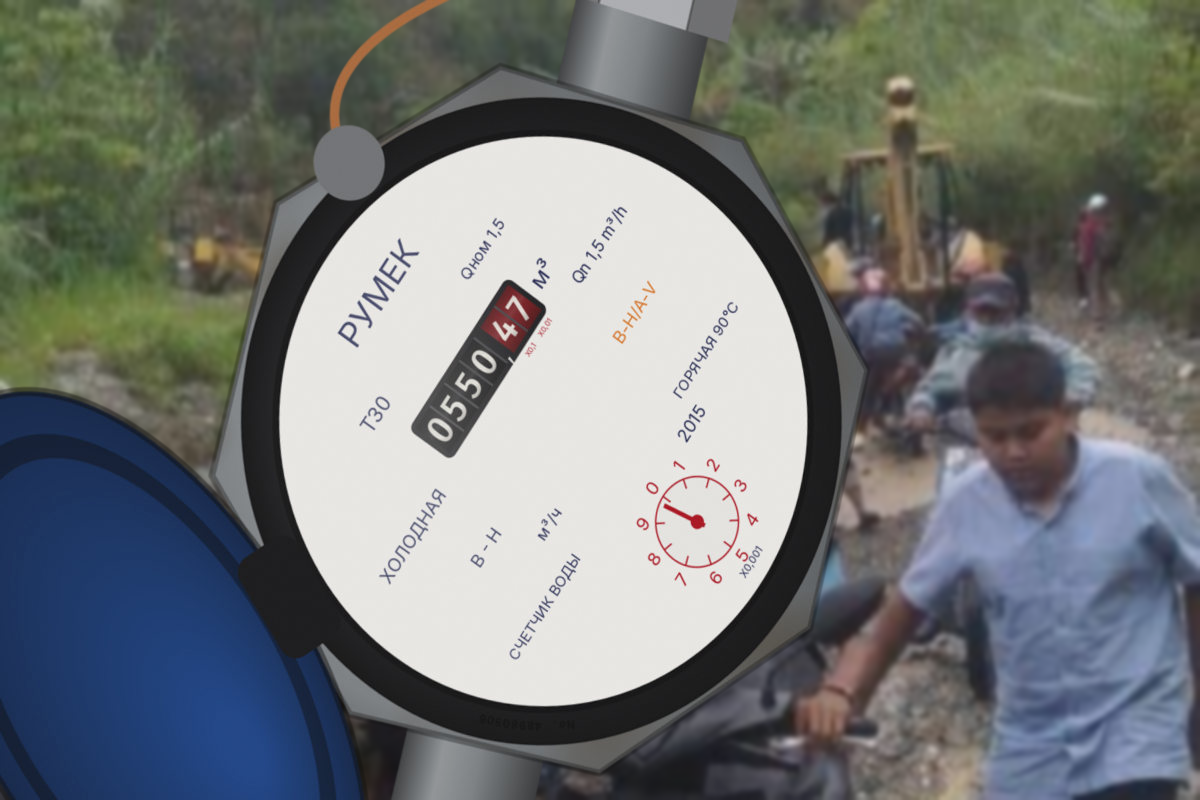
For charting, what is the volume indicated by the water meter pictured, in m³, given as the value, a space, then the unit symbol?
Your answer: 550.469 m³
